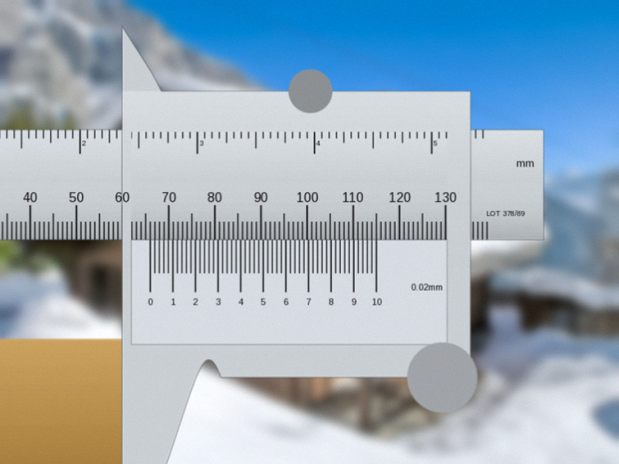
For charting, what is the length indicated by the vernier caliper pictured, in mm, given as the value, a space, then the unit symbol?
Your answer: 66.0 mm
